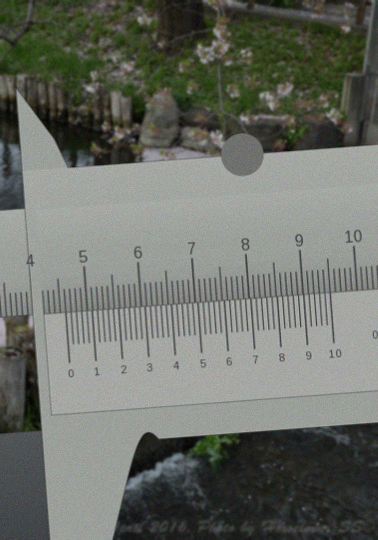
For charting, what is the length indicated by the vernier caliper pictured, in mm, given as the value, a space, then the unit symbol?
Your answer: 46.0 mm
